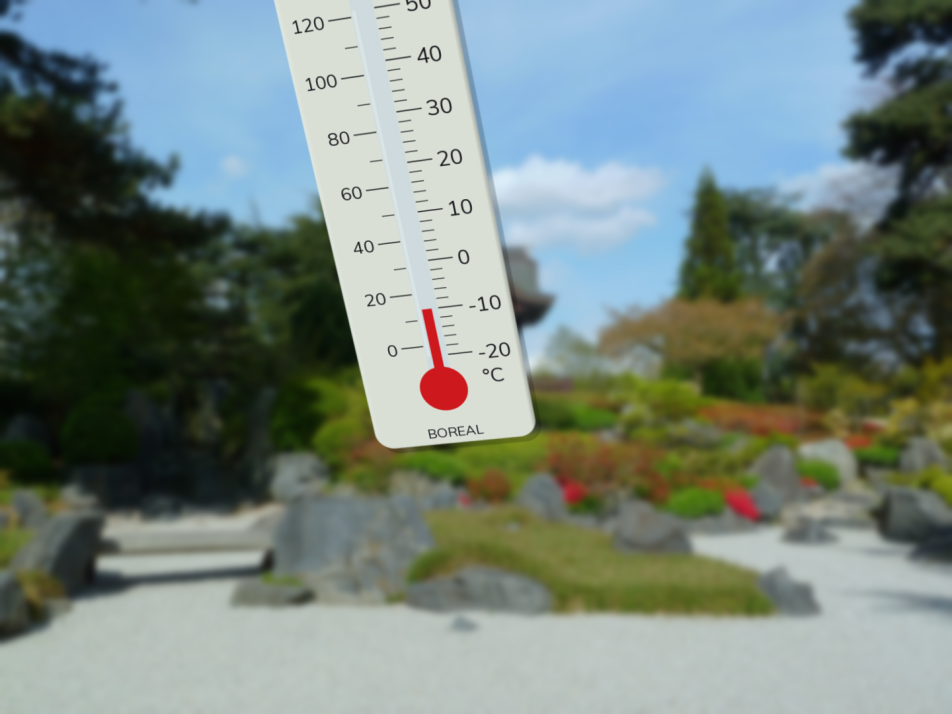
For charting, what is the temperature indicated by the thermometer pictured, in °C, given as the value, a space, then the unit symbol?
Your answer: -10 °C
